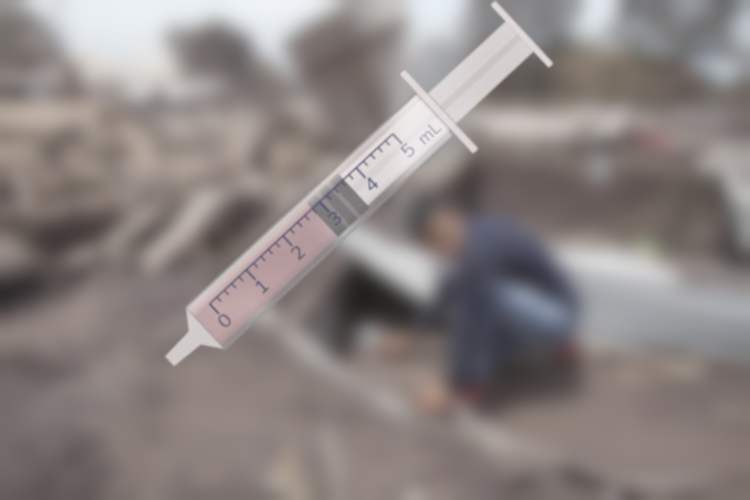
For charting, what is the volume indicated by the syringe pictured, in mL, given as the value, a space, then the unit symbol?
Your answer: 2.8 mL
